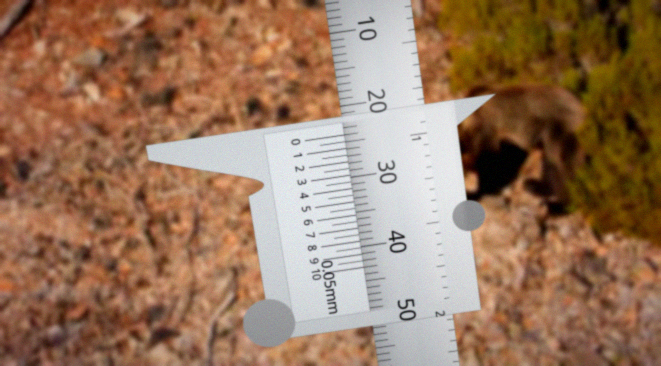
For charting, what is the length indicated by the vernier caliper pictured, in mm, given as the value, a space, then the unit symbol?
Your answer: 24.0 mm
